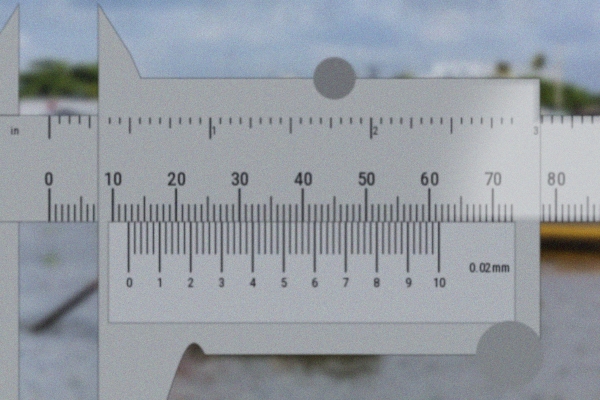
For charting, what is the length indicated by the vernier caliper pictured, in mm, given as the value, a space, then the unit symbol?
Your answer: 12.5 mm
